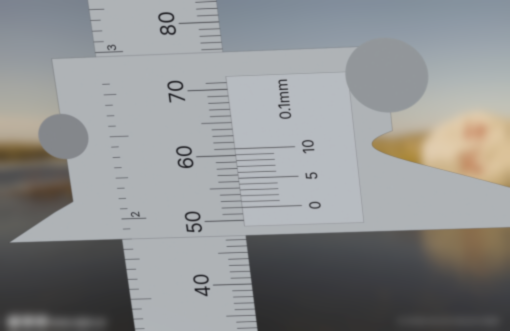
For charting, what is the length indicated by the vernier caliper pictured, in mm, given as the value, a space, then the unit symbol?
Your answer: 52.0 mm
